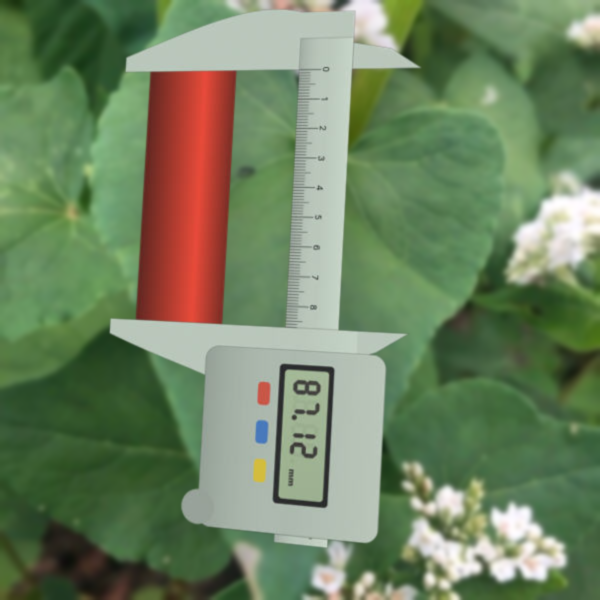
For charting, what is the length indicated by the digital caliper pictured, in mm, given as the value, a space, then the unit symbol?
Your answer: 87.12 mm
